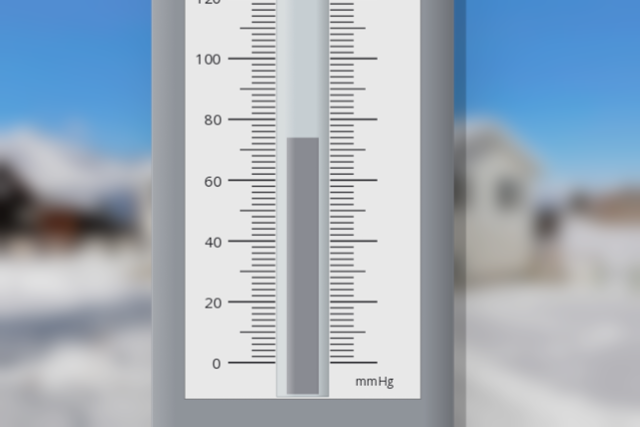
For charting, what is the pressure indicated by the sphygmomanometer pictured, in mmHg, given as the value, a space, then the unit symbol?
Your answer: 74 mmHg
